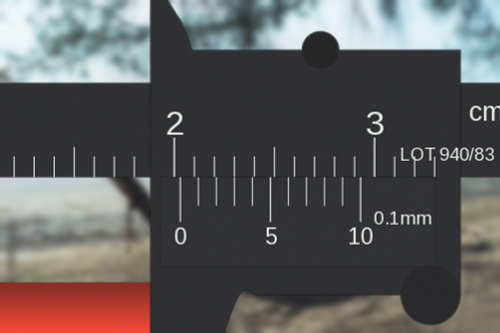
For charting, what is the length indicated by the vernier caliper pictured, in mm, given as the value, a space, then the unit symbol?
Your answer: 20.3 mm
